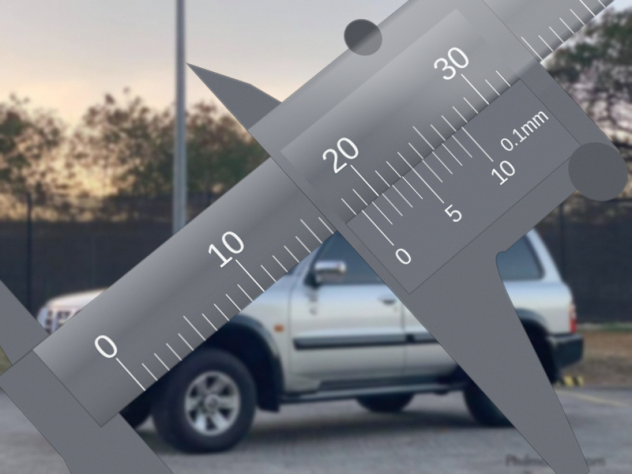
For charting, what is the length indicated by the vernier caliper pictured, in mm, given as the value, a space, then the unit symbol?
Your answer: 18.5 mm
